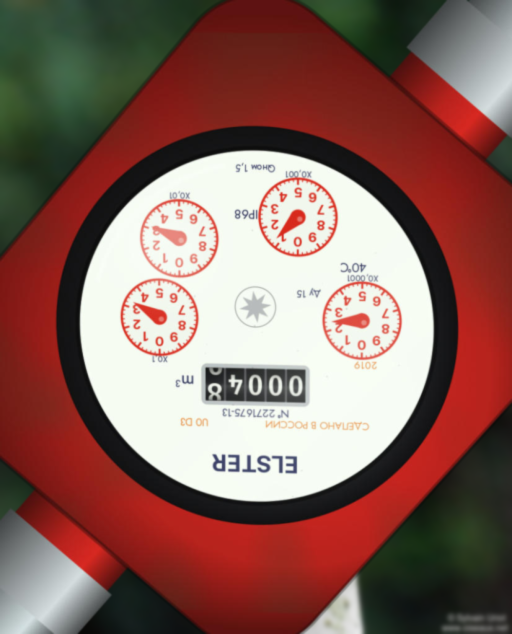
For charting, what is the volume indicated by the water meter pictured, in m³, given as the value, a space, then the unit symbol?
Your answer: 48.3312 m³
